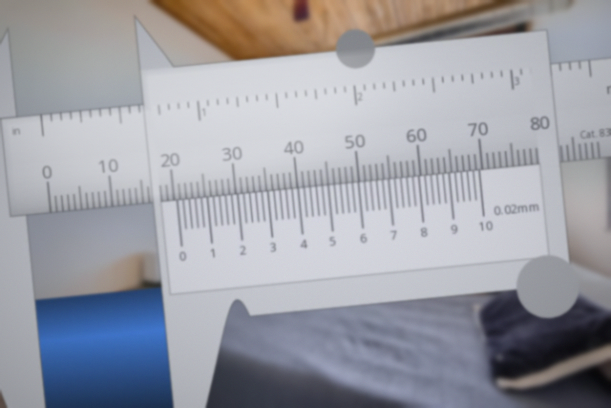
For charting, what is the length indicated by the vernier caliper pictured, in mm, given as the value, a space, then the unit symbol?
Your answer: 20.5 mm
